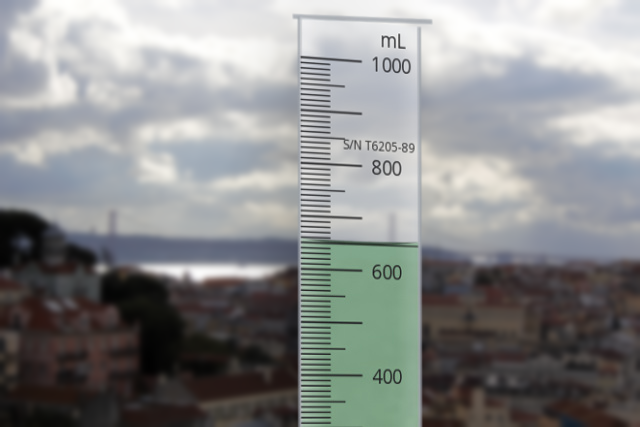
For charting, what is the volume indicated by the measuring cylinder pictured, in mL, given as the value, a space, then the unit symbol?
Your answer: 650 mL
